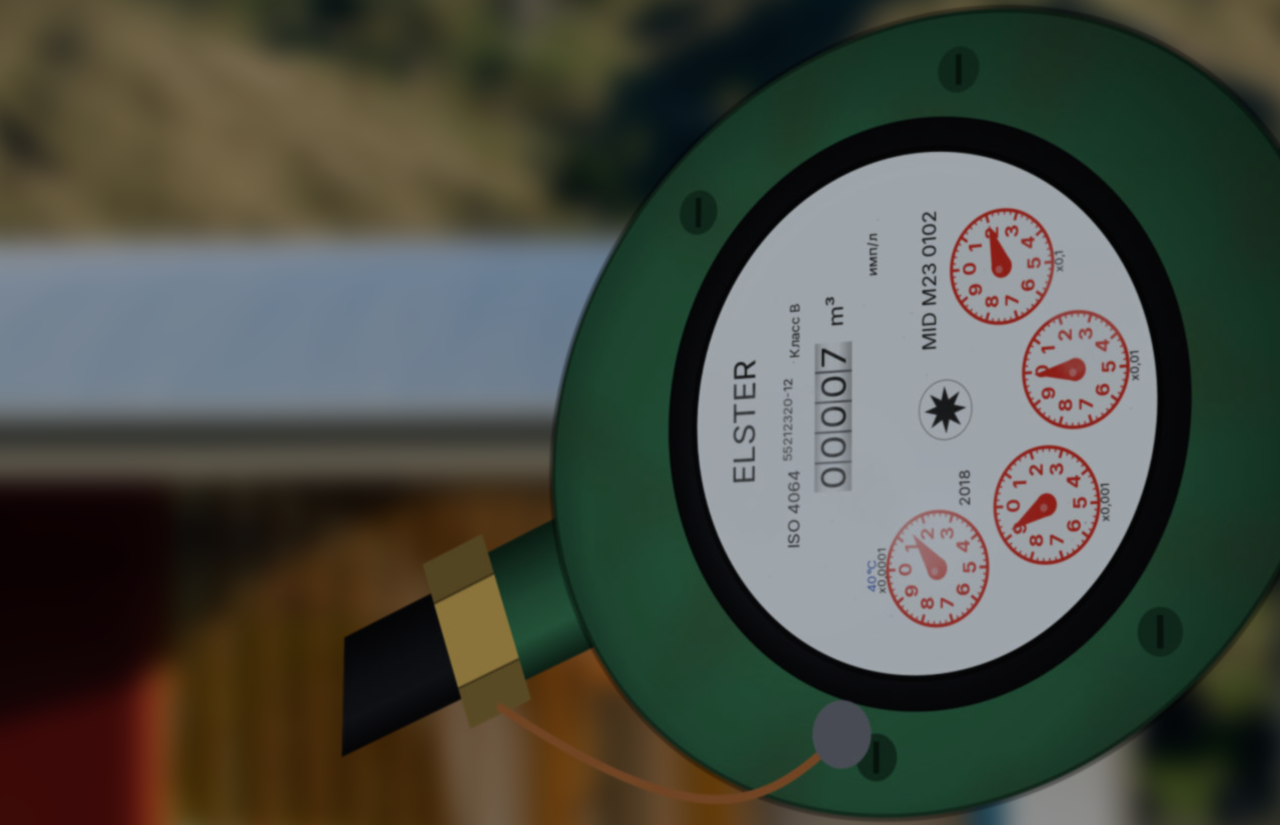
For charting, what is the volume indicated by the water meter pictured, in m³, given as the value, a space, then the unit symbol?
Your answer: 7.1991 m³
